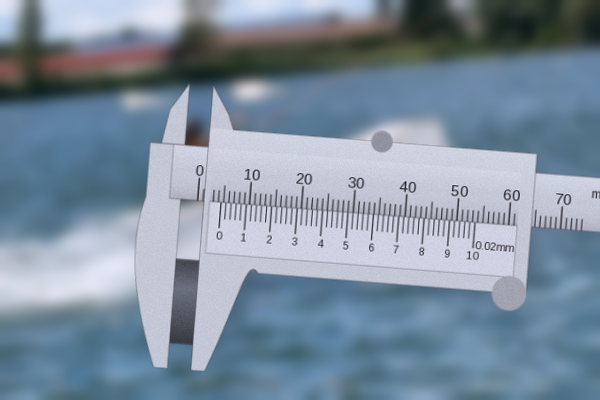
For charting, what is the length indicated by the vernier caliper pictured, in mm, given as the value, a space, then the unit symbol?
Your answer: 4.5 mm
